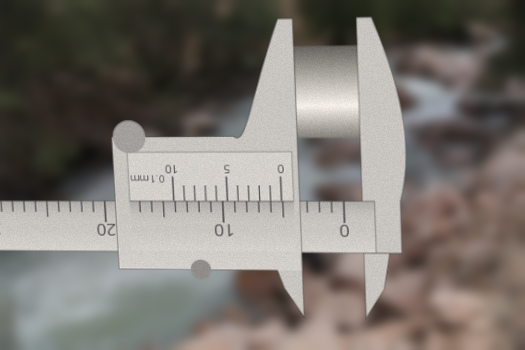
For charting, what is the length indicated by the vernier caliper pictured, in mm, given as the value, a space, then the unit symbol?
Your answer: 5.1 mm
